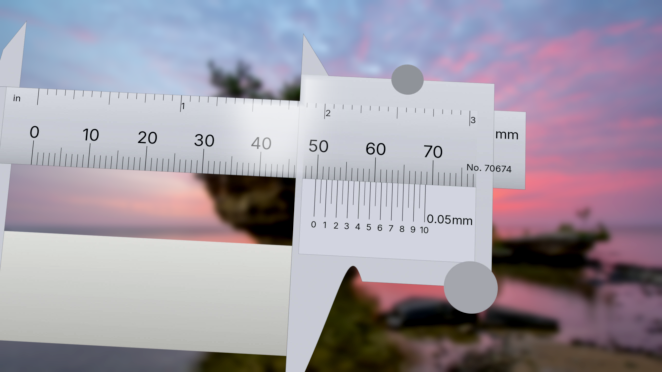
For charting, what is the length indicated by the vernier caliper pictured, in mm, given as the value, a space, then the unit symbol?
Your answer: 49.8 mm
